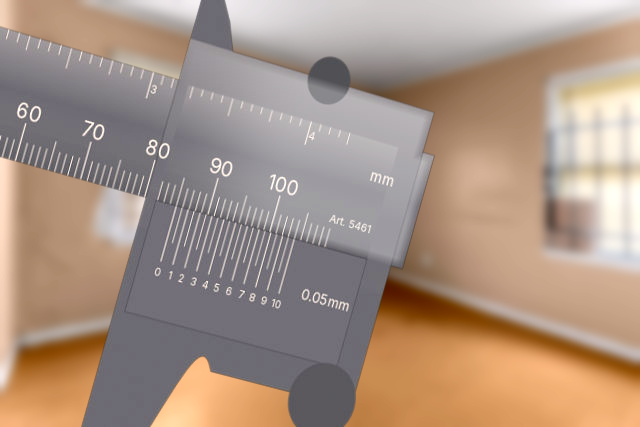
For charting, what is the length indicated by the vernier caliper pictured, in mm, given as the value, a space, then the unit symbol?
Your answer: 85.0 mm
